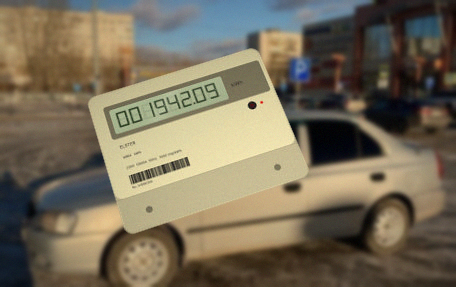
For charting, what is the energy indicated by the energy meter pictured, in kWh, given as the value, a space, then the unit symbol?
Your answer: 1942.09 kWh
